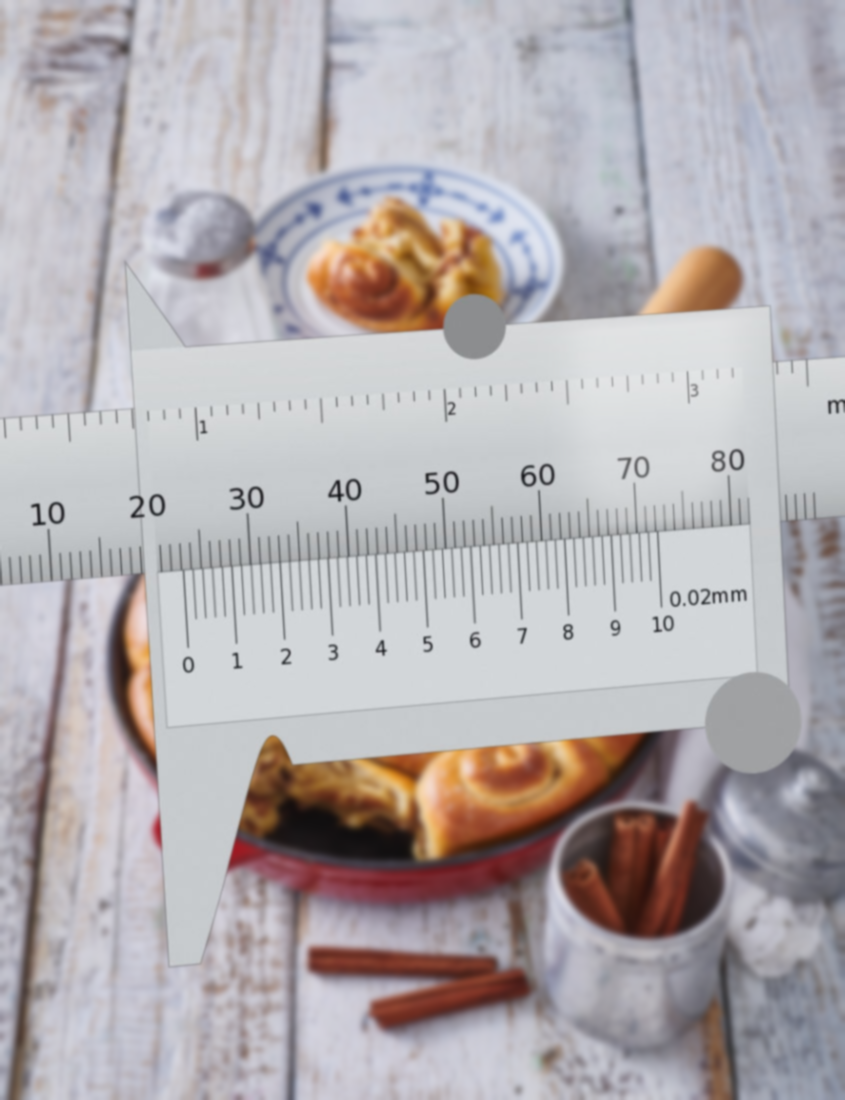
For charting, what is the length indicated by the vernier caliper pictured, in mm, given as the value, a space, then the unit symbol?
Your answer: 23.2 mm
